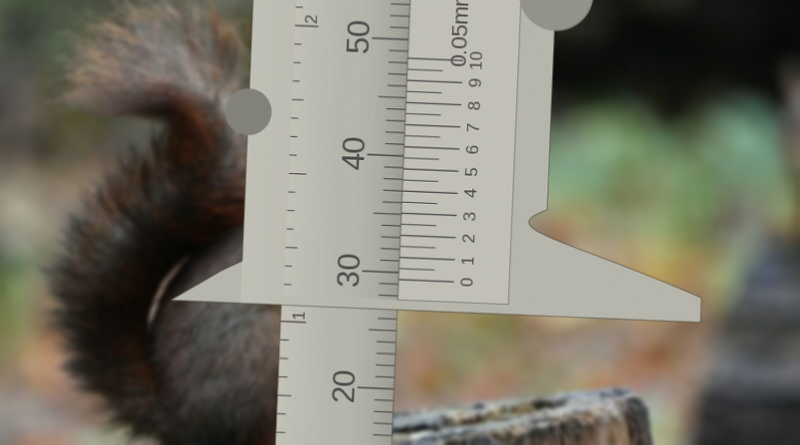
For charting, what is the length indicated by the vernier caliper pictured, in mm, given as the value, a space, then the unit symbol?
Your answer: 29.4 mm
